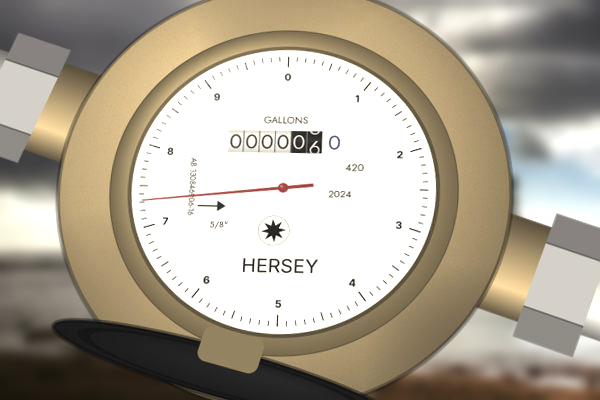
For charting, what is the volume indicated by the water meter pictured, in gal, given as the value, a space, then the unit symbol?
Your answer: 57.3 gal
